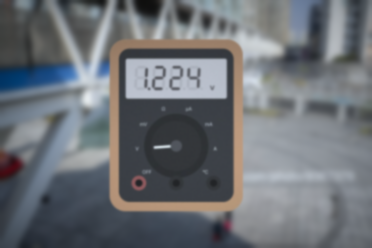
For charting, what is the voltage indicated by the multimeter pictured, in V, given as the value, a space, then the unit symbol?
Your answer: 1.224 V
